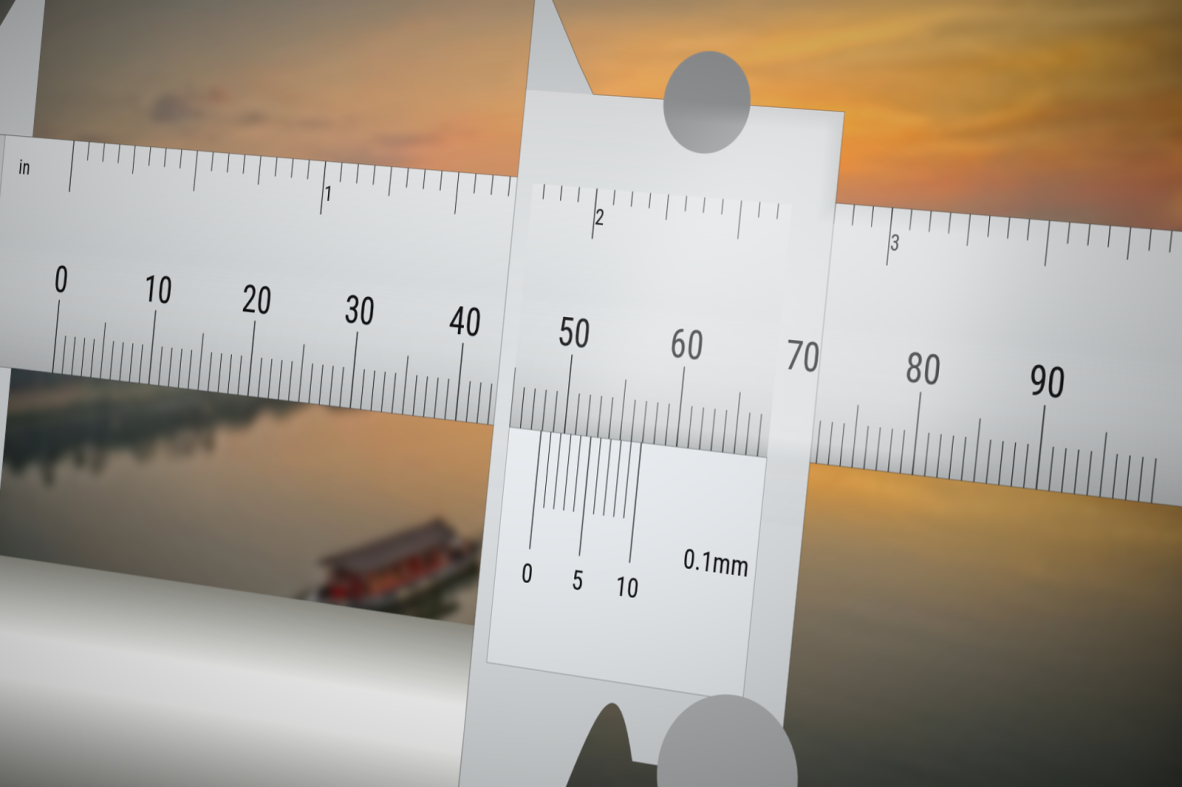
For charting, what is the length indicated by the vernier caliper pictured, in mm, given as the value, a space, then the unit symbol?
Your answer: 47.9 mm
